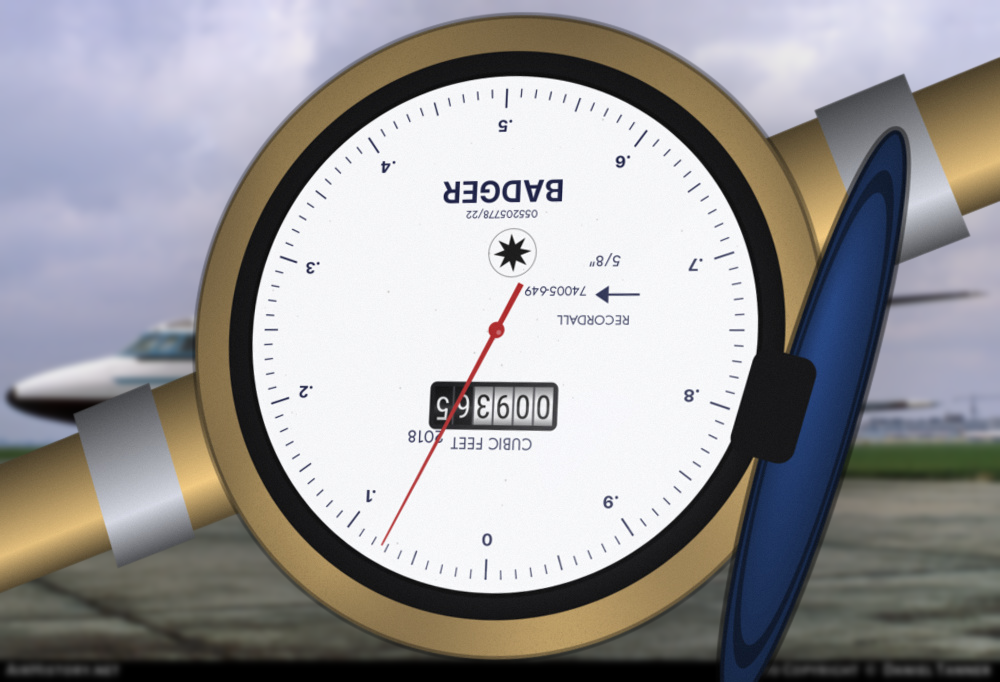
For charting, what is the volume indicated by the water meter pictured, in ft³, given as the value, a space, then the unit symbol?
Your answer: 9365.07 ft³
